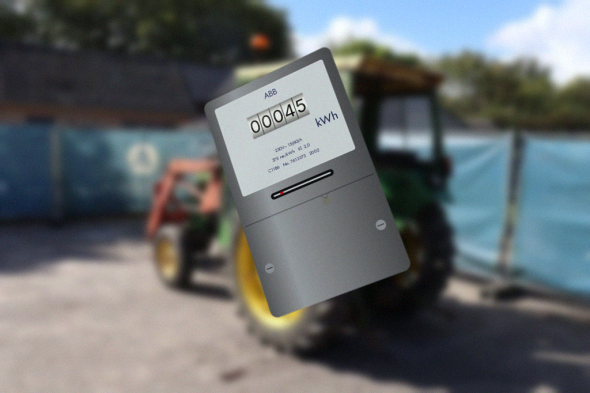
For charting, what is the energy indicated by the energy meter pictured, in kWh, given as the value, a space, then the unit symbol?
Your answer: 45 kWh
